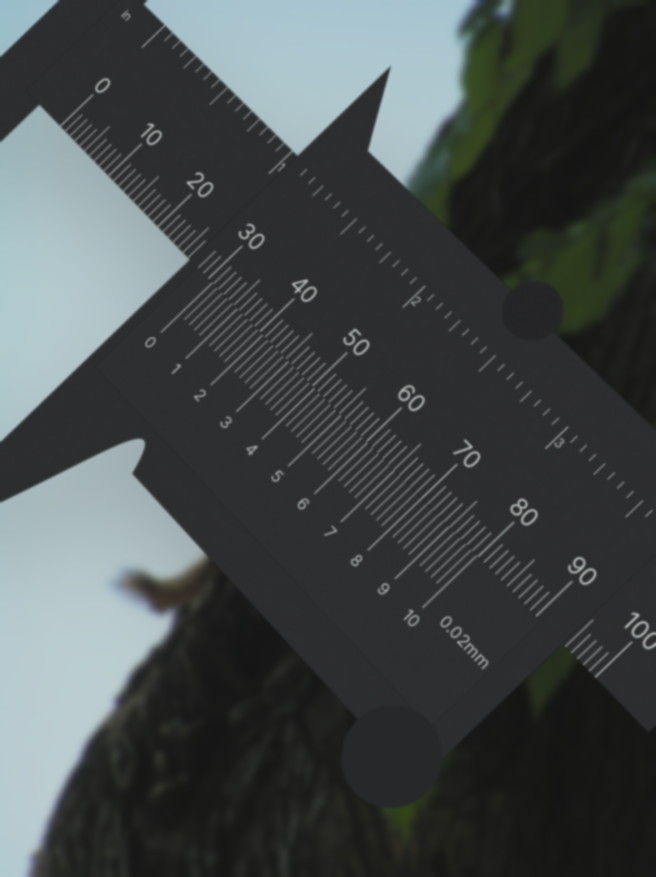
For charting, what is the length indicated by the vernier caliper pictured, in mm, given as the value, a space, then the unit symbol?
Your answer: 30.8 mm
